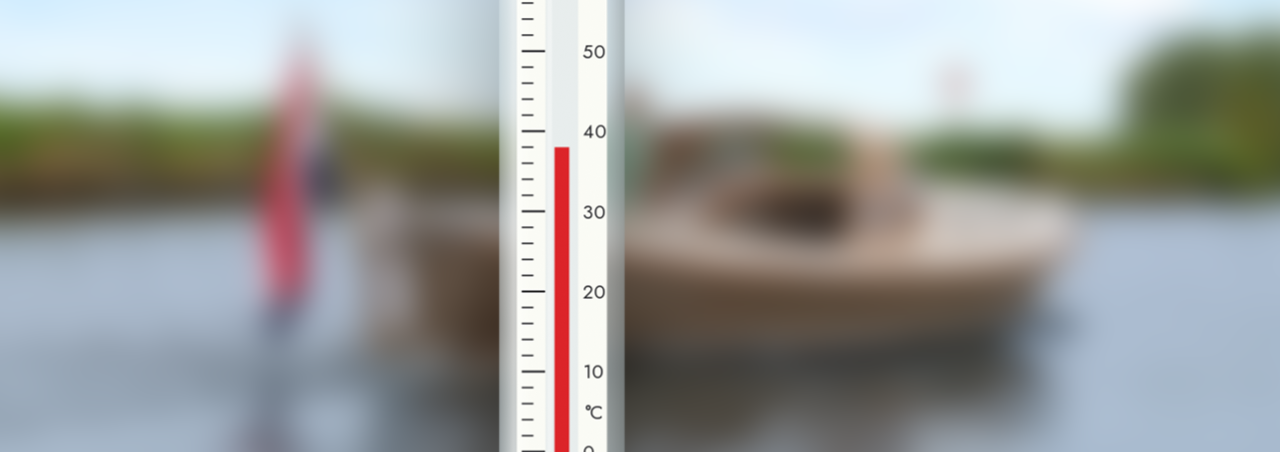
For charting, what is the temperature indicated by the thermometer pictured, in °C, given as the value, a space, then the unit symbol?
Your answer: 38 °C
